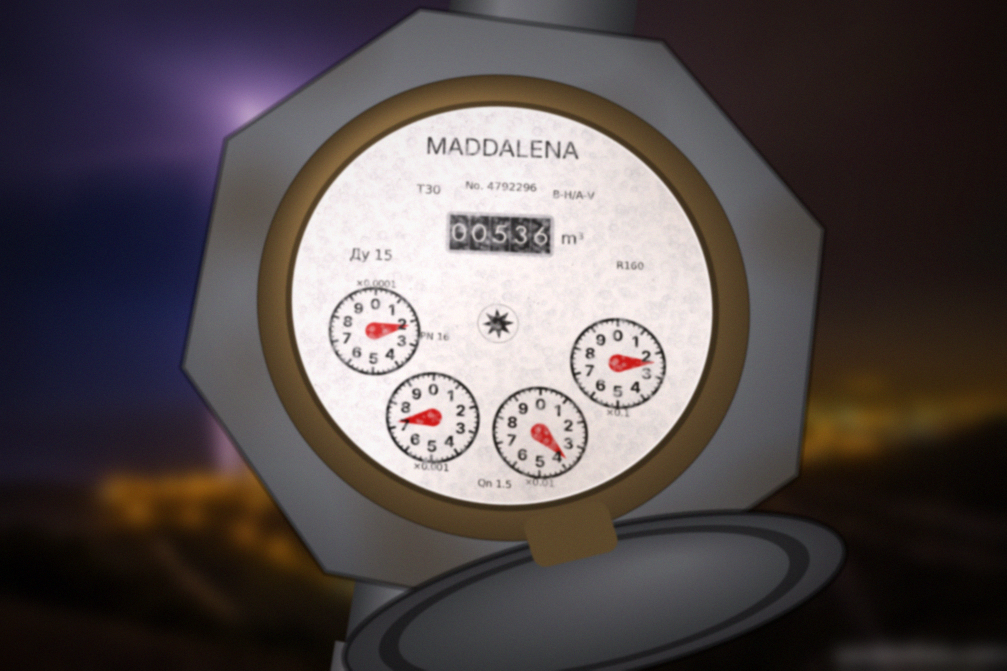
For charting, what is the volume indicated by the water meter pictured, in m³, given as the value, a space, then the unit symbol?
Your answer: 536.2372 m³
